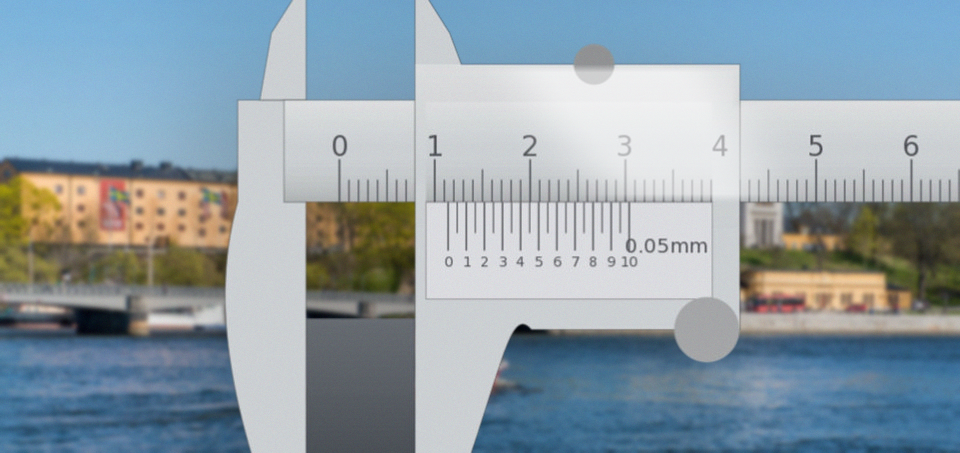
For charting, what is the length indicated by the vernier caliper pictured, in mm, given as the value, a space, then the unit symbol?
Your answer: 11.4 mm
